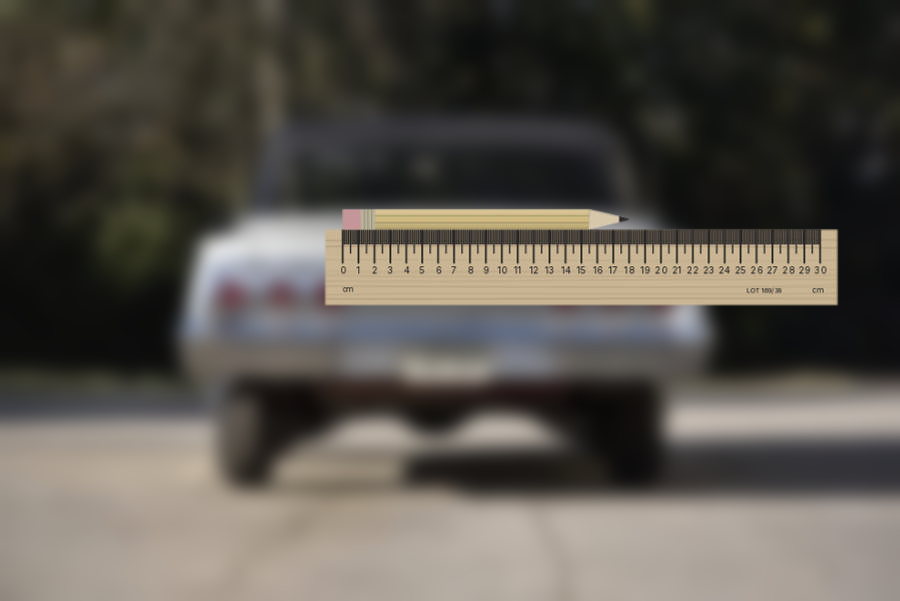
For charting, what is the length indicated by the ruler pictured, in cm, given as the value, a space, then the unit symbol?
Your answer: 18 cm
